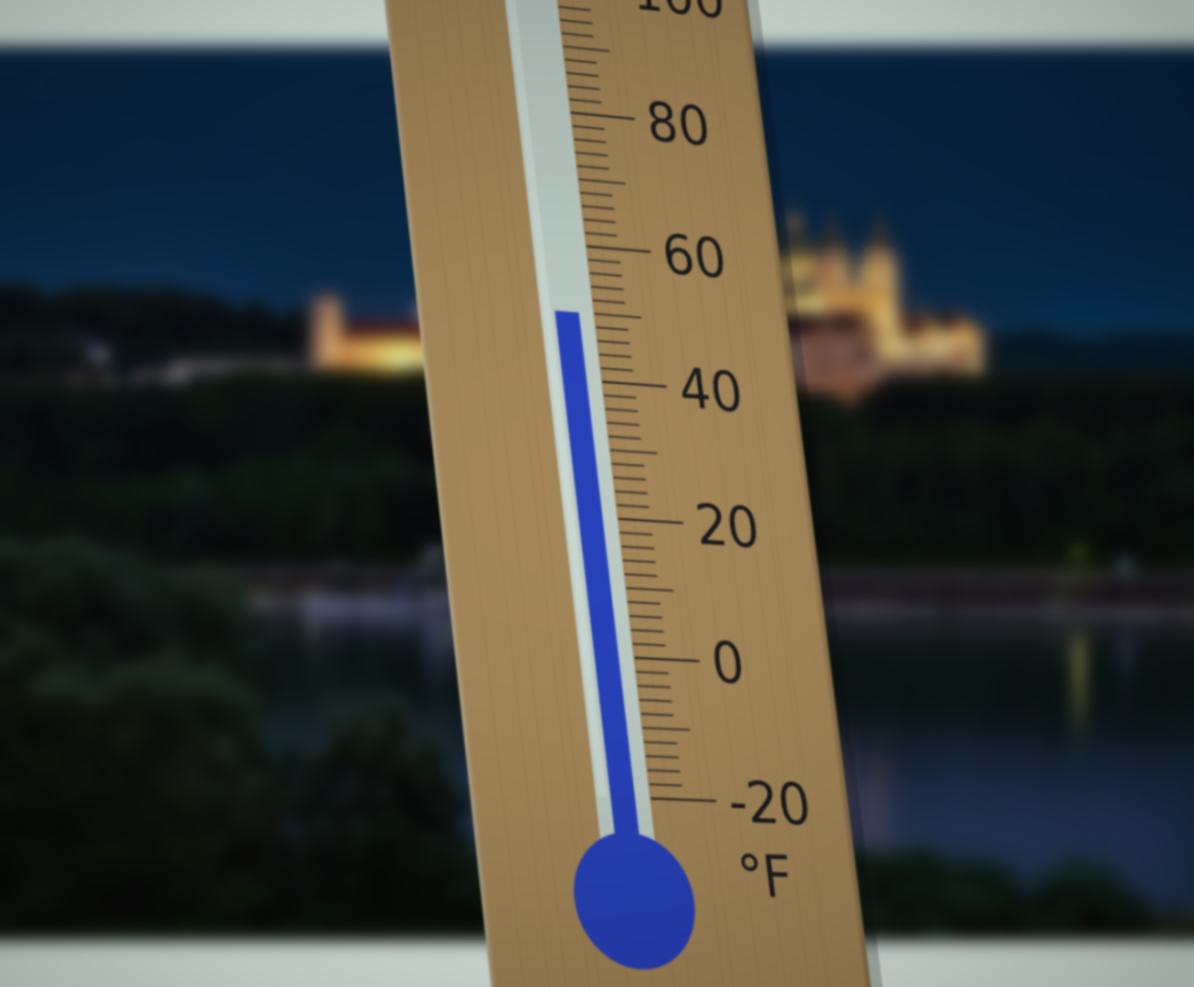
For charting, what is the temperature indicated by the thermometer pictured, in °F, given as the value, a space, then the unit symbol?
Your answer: 50 °F
